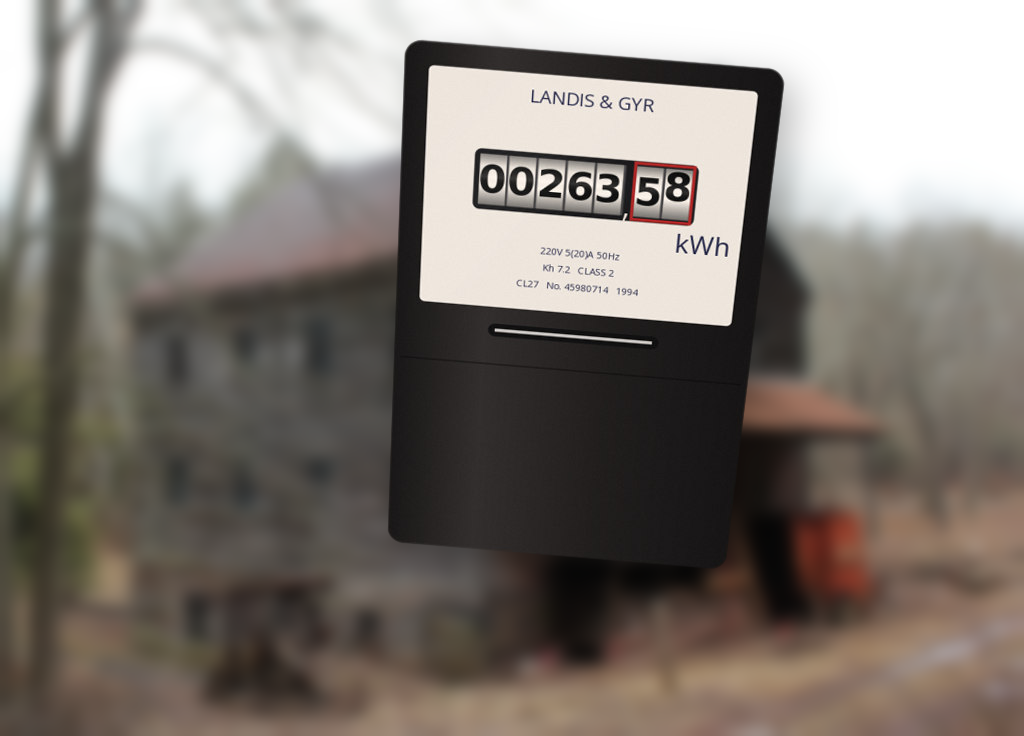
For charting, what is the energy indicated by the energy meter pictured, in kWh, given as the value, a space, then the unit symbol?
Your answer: 263.58 kWh
